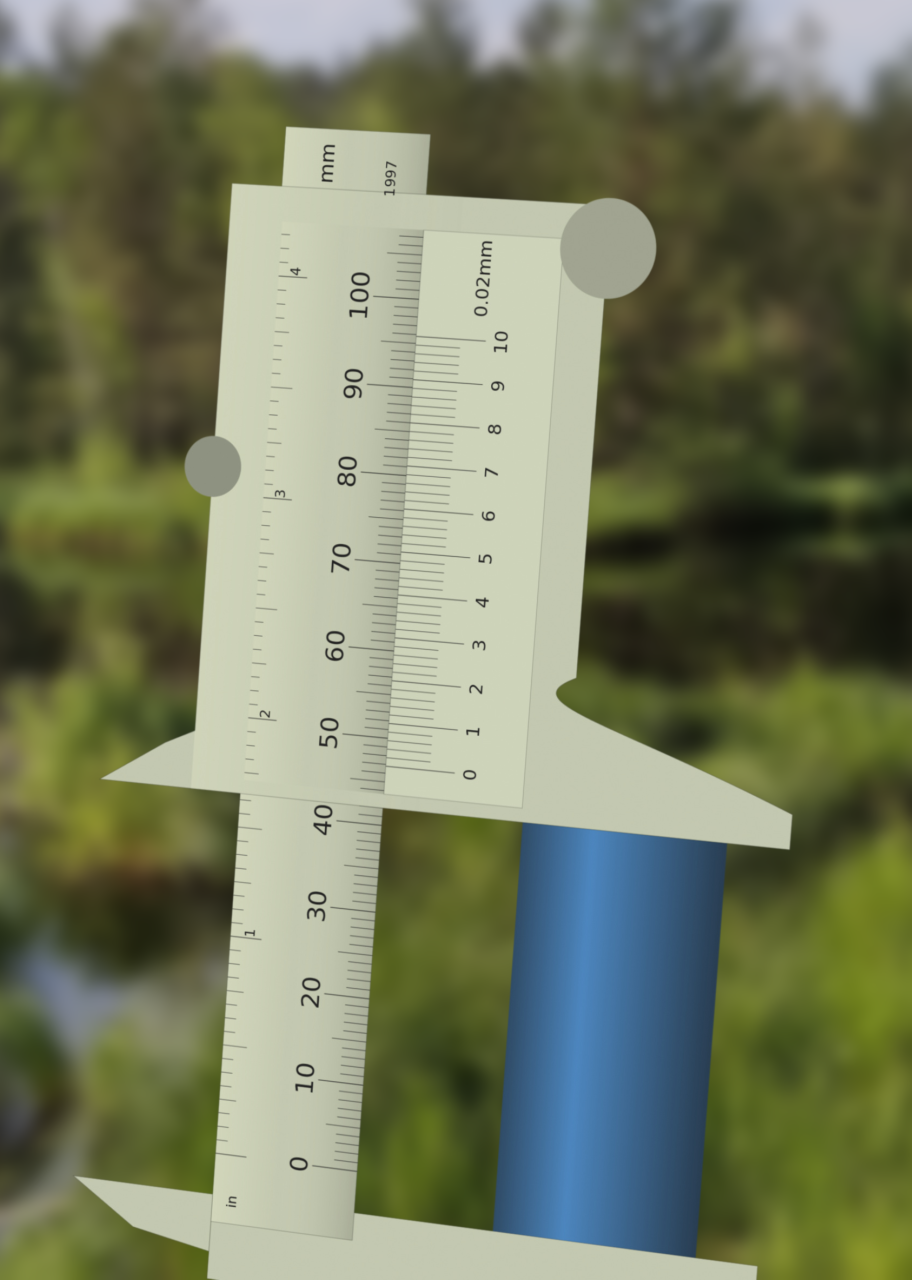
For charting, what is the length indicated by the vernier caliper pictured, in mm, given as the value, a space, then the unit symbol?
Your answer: 46.8 mm
